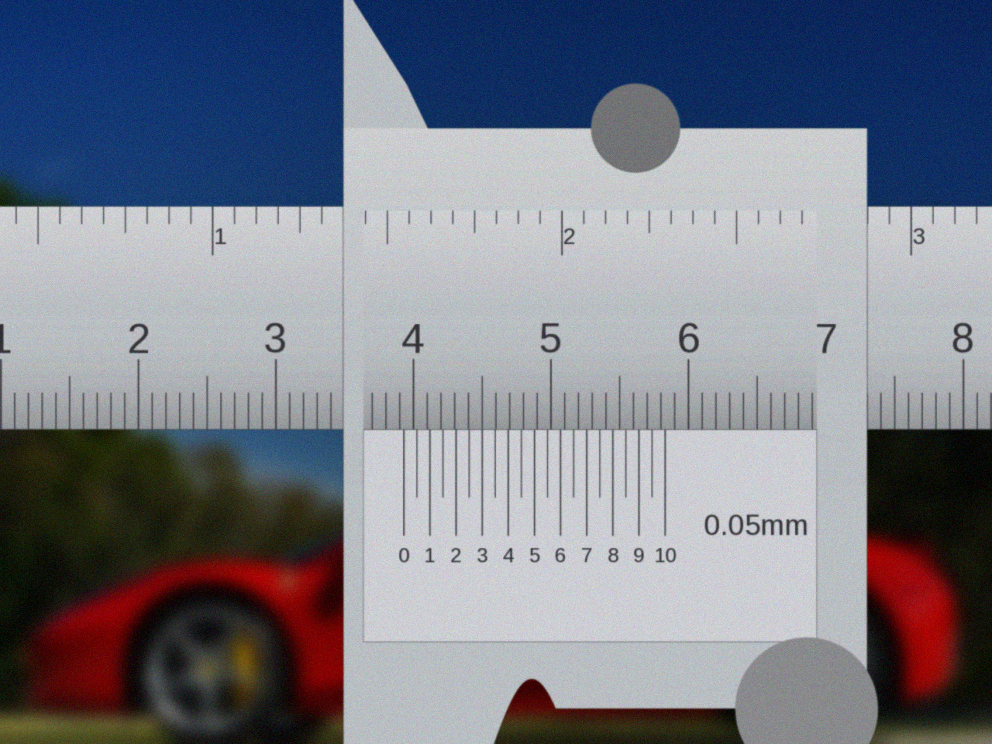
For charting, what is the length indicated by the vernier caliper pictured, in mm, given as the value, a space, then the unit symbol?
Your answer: 39.3 mm
